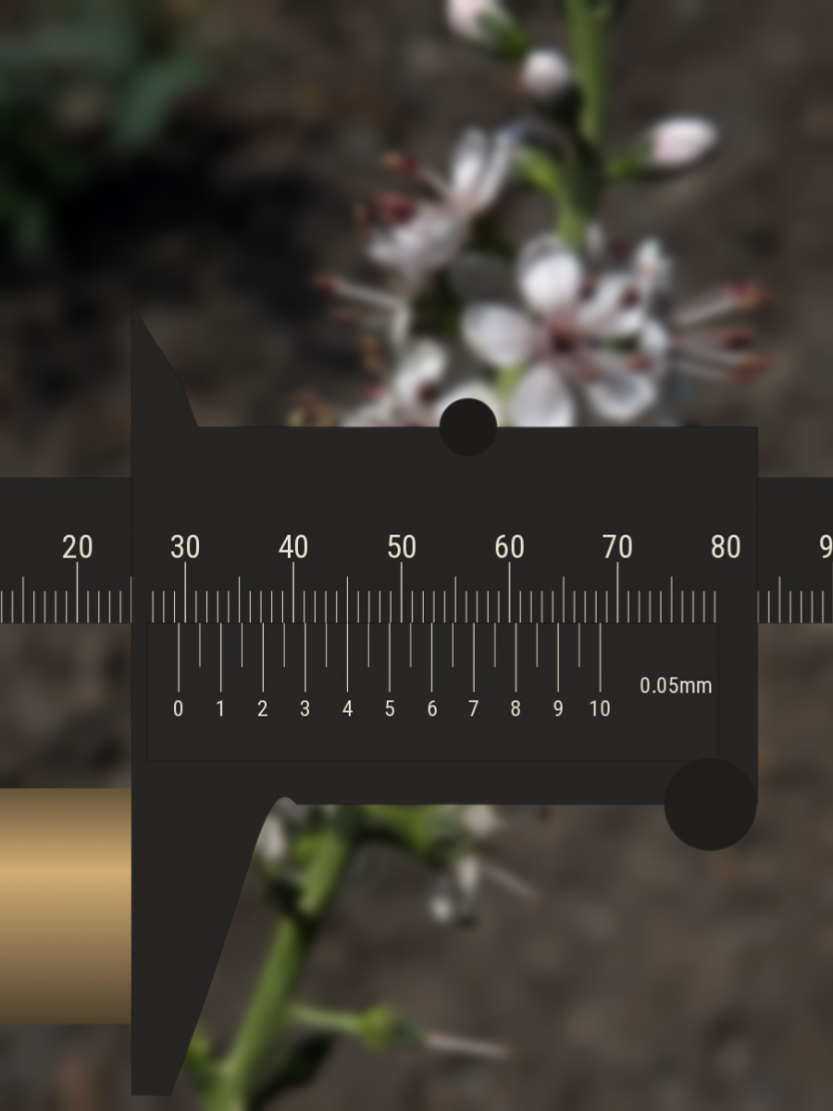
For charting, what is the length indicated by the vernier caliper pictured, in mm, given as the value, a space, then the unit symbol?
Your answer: 29.4 mm
